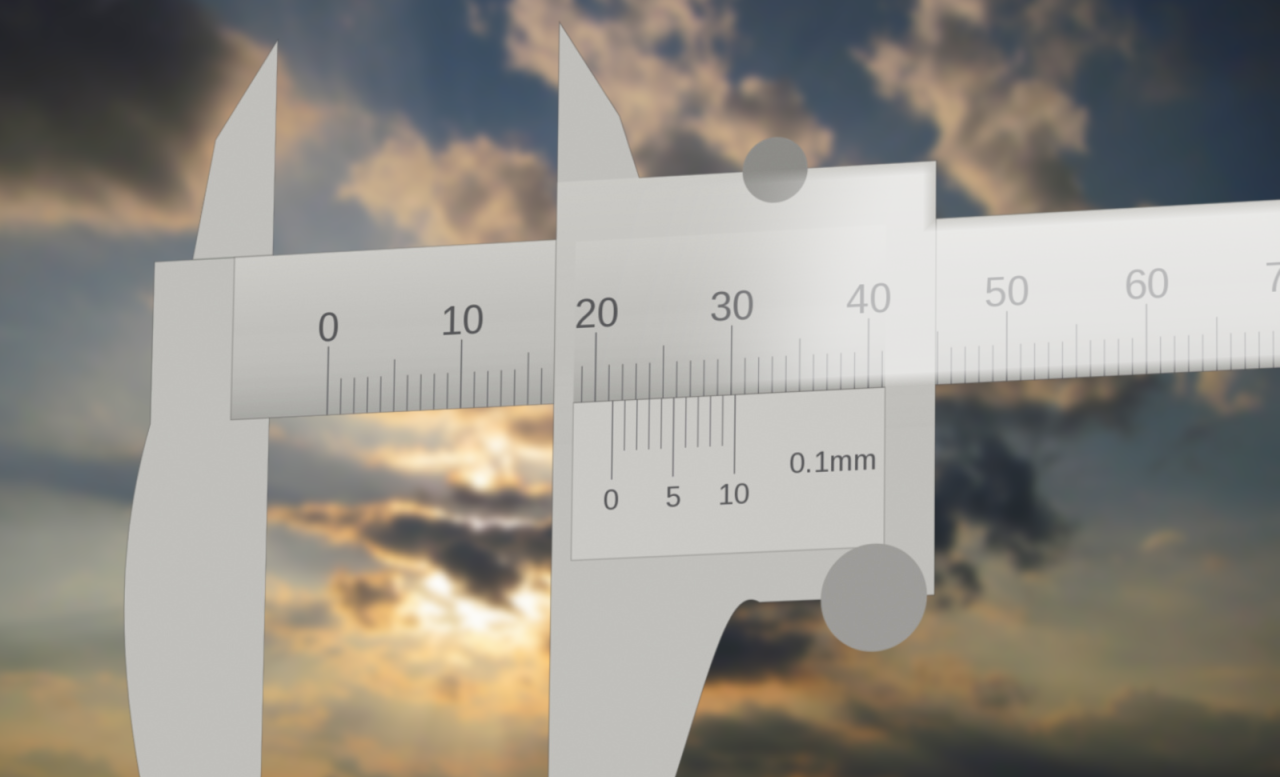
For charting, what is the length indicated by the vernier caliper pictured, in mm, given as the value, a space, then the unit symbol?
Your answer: 21.3 mm
